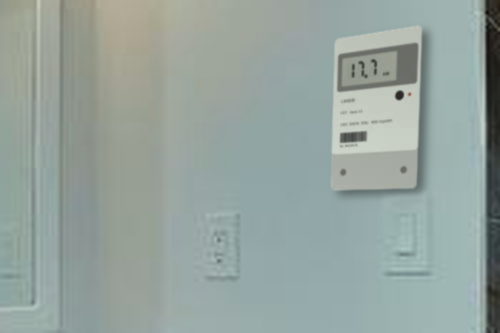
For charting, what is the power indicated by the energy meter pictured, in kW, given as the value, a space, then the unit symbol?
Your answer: 17.7 kW
